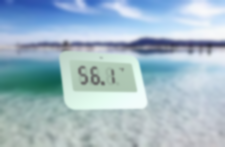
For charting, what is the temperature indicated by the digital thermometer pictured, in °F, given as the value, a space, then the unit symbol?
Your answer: 56.1 °F
